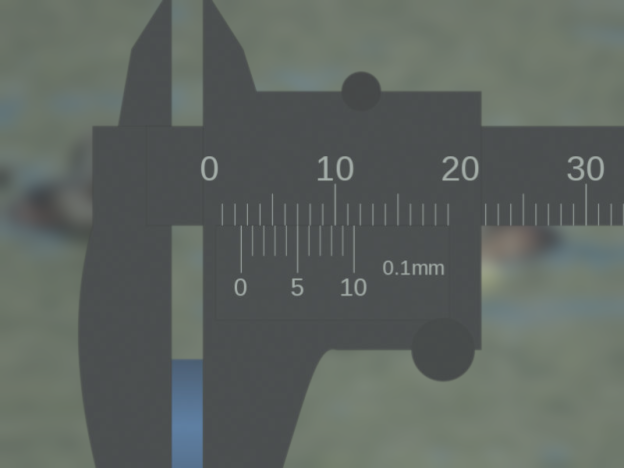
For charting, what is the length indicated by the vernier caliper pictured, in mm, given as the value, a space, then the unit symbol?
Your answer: 2.5 mm
